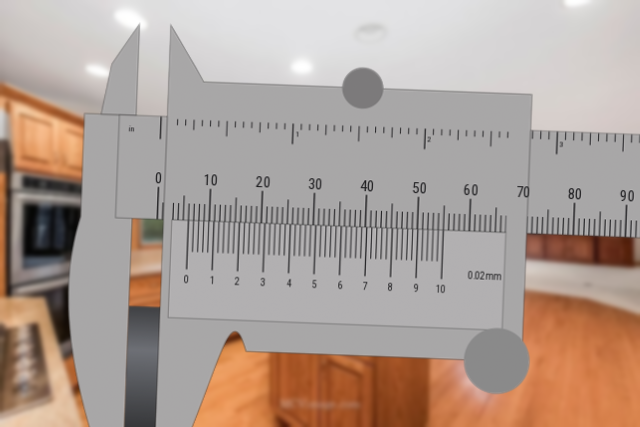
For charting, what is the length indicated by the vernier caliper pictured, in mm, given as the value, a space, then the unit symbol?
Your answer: 6.0 mm
